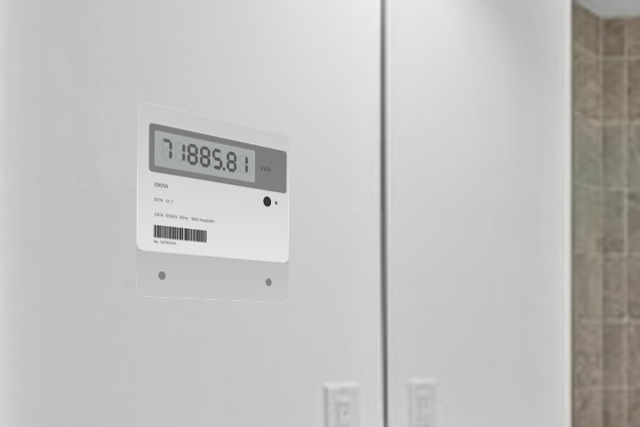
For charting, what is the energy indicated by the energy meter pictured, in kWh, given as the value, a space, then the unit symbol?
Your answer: 71885.81 kWh
